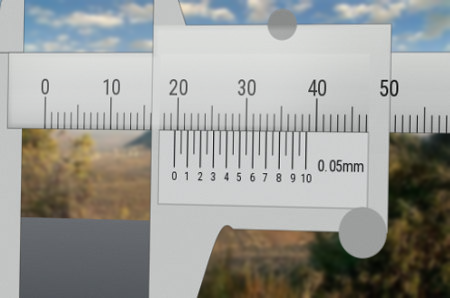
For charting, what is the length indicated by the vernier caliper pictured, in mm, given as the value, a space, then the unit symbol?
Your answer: 19.6 mm
